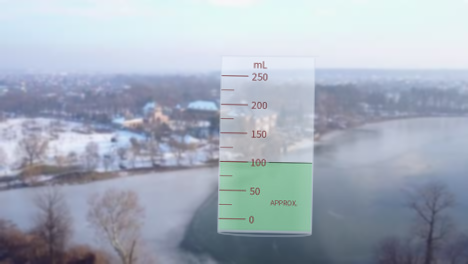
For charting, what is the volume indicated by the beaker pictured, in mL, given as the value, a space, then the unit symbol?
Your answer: 100 mL
